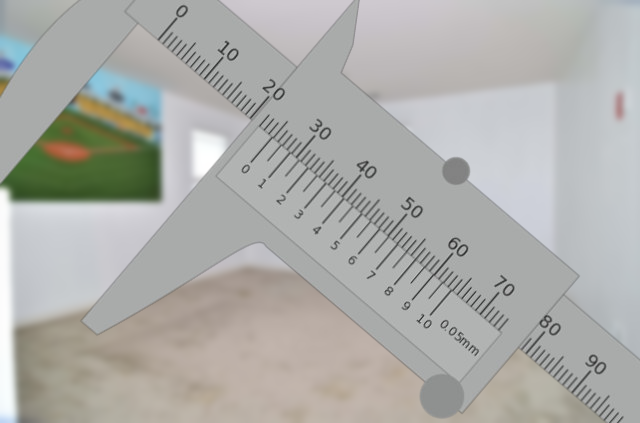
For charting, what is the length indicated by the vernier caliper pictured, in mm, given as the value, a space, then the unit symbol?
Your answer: 24.8 mm
